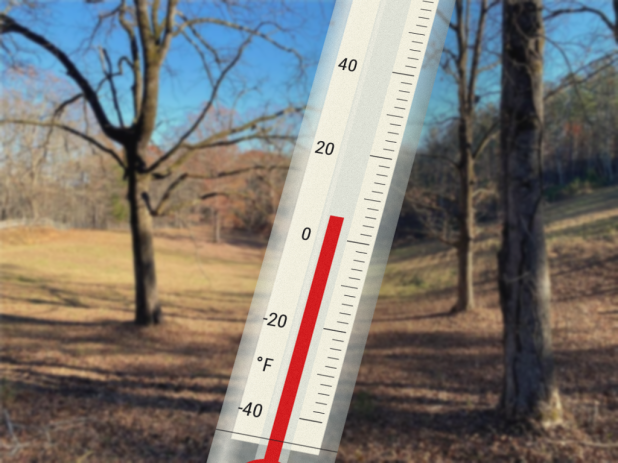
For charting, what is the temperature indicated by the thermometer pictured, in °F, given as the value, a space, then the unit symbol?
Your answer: 5 °F
